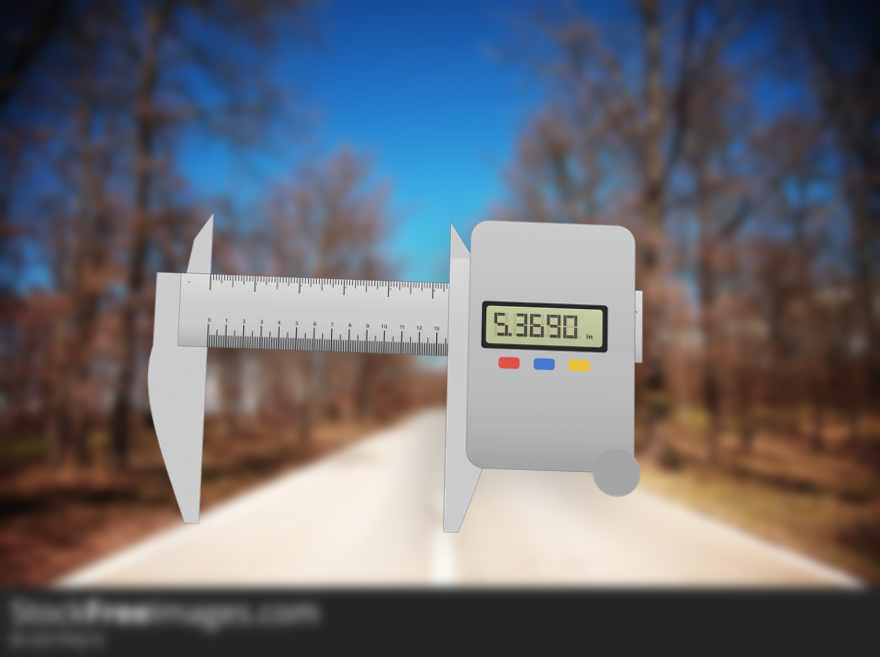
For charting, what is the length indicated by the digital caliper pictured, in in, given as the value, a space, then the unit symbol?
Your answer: 5.3690 in
